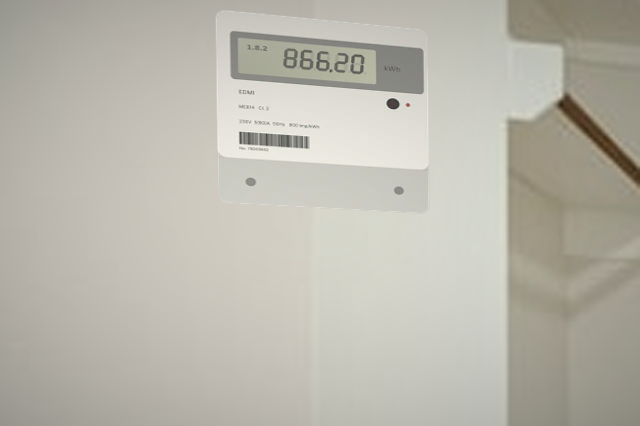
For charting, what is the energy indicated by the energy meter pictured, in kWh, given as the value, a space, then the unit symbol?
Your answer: 866.20 kWh
